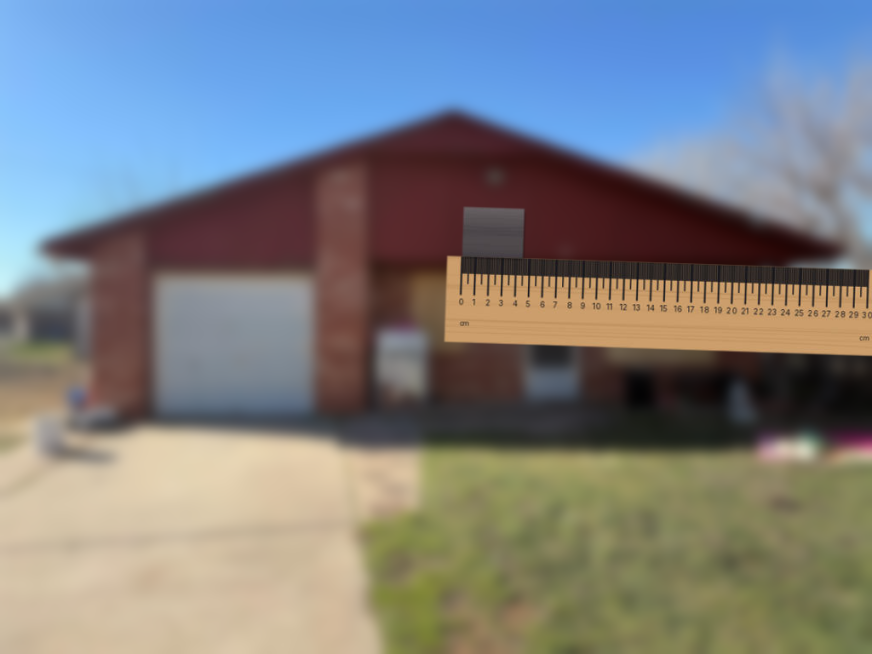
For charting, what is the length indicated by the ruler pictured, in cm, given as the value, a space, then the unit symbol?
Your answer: 4.5 cm
